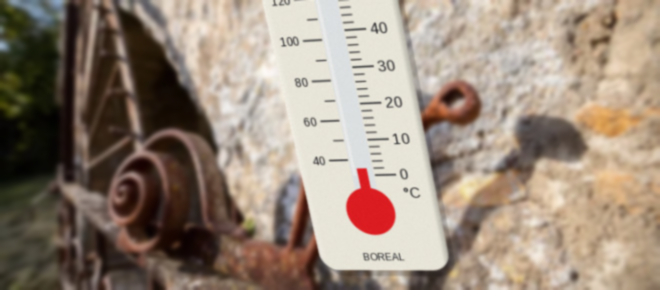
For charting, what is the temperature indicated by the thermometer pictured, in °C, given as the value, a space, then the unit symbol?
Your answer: 2 °C
